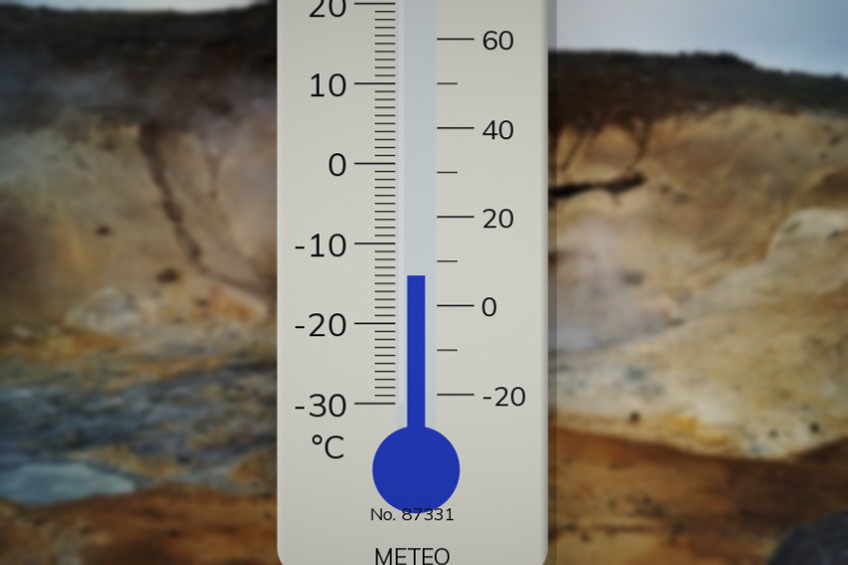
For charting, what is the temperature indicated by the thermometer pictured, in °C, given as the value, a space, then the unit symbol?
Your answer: -14 °C
